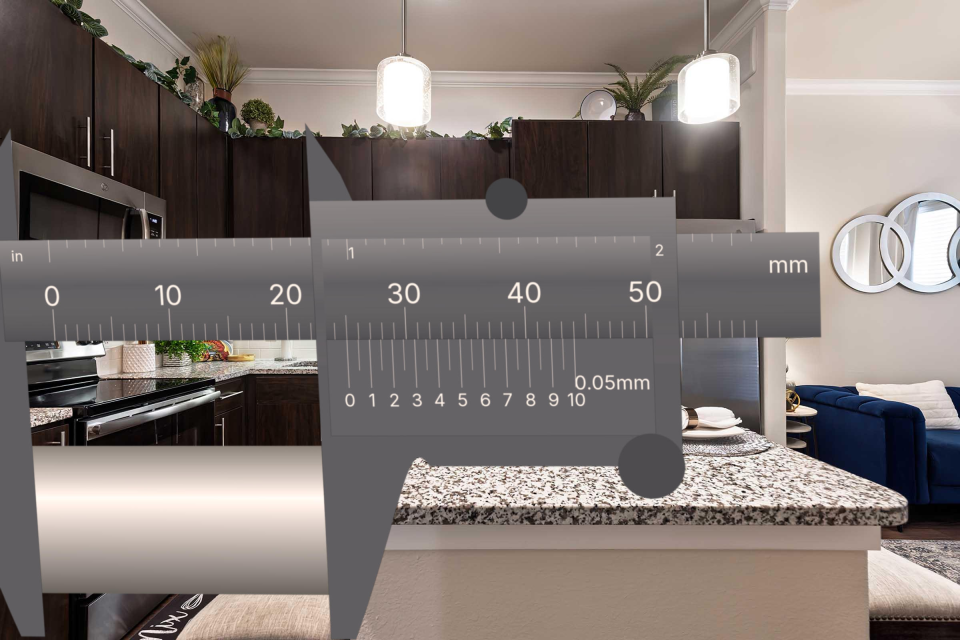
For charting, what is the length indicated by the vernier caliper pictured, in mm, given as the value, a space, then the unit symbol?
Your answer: 25.0 mm
